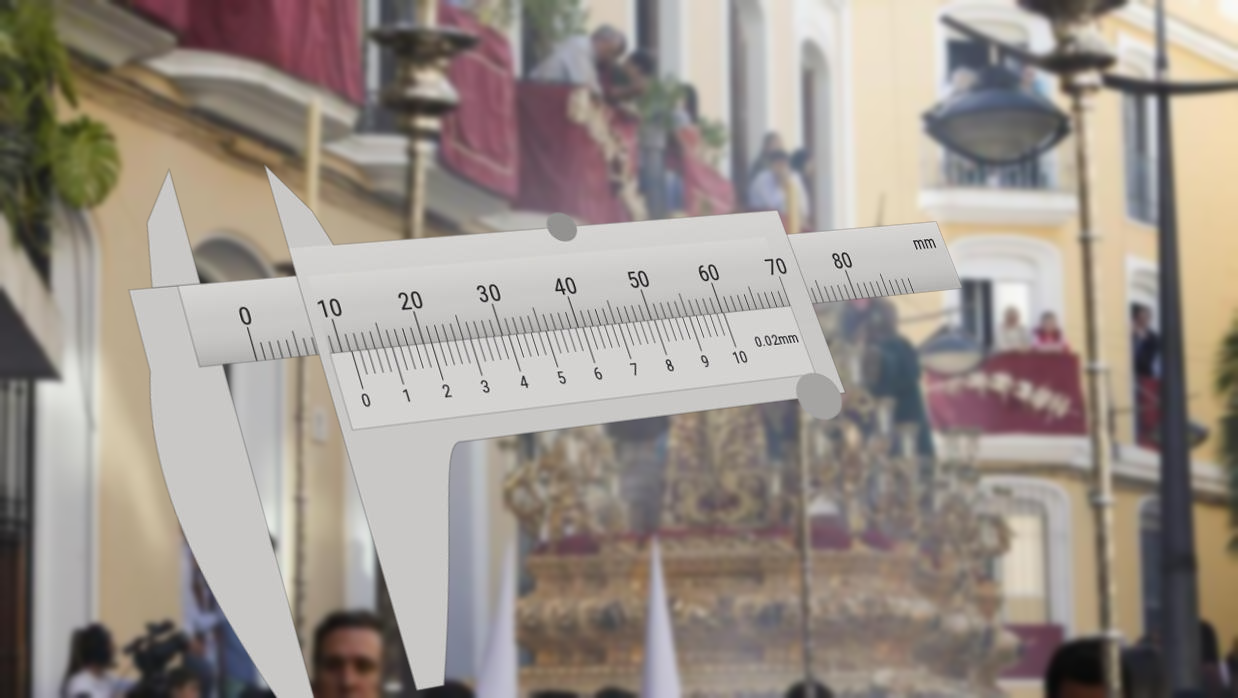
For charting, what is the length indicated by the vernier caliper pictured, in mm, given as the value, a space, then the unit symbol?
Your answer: 11.2 mm
